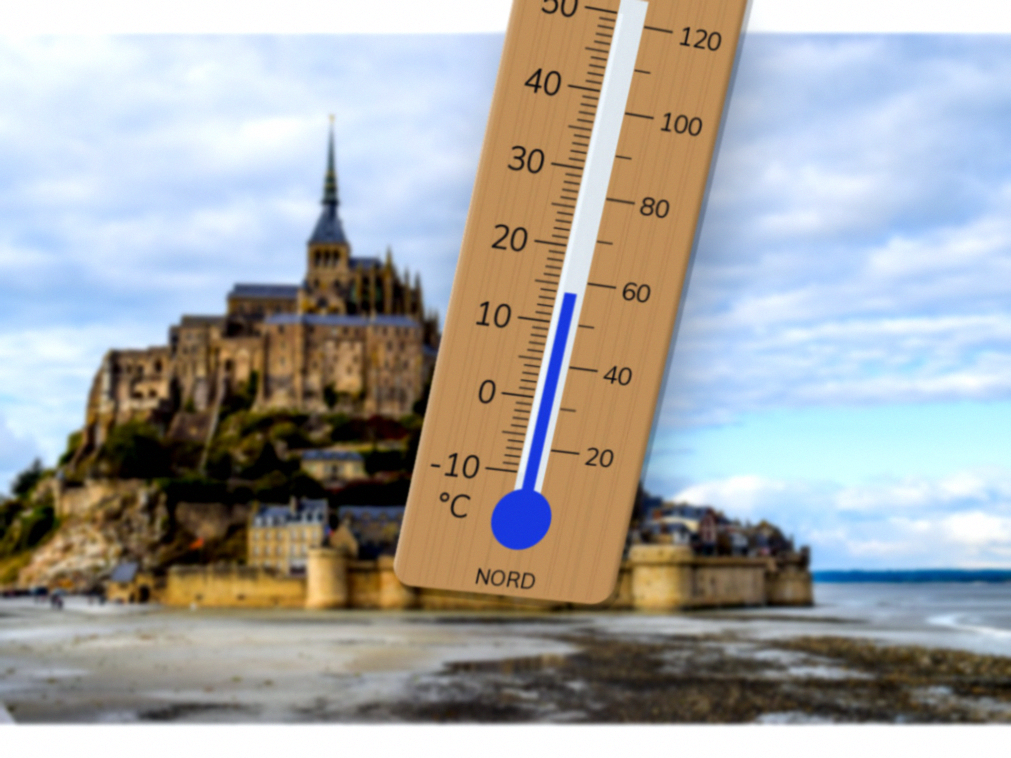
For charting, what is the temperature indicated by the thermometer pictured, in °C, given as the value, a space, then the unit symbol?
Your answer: 14 °C
